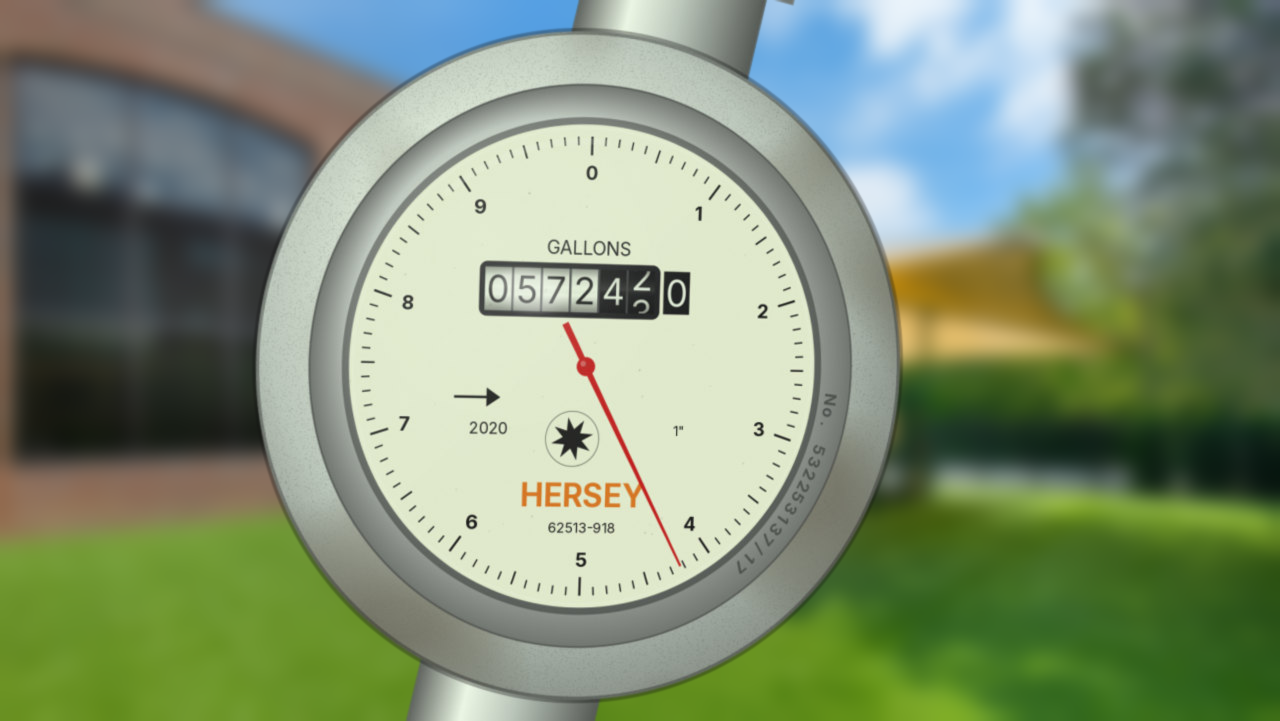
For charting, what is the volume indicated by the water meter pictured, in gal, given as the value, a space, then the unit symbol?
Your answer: 572424.2 gal
